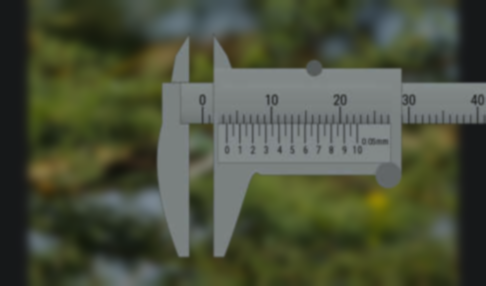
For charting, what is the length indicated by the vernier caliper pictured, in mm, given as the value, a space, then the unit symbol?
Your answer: 3.5 mm
